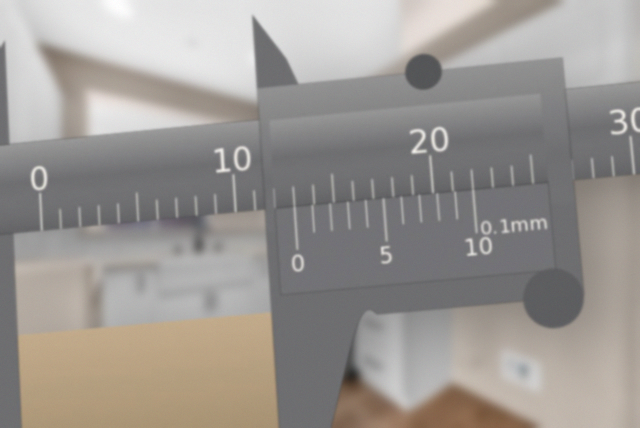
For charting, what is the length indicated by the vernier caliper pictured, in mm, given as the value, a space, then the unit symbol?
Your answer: 13.0 mm
